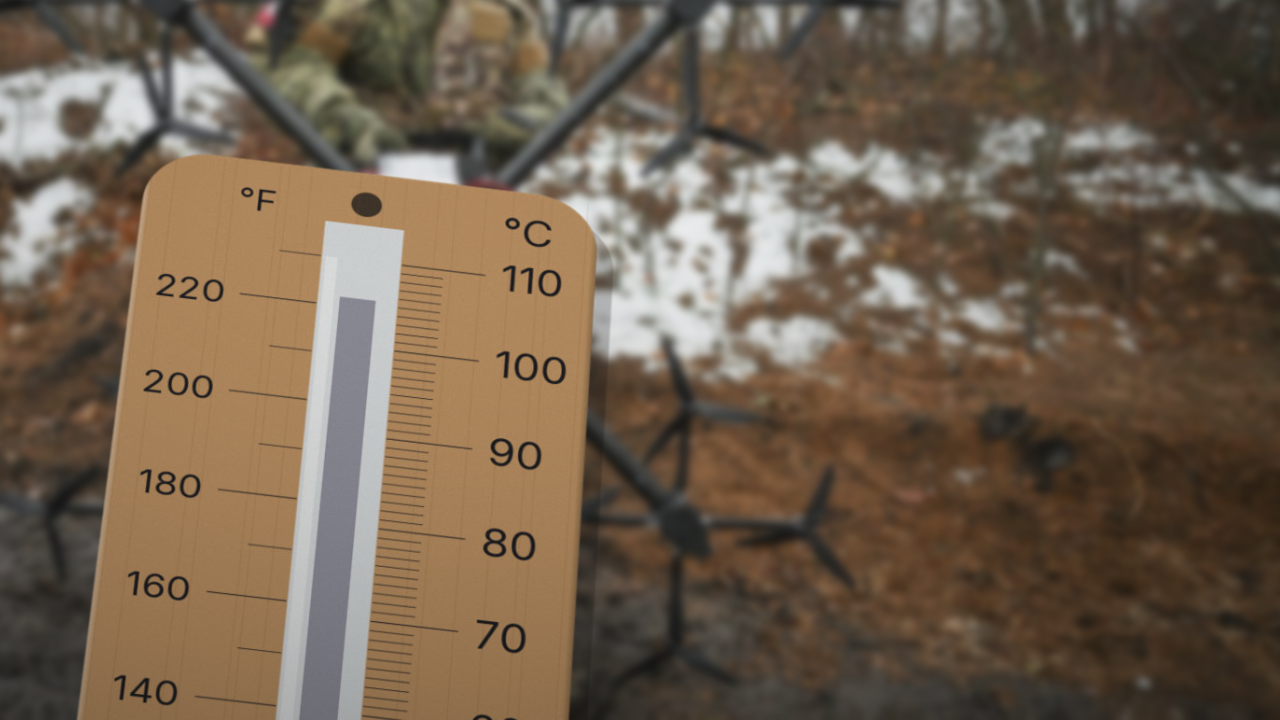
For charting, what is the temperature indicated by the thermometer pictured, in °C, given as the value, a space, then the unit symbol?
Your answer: 105.5 °C
